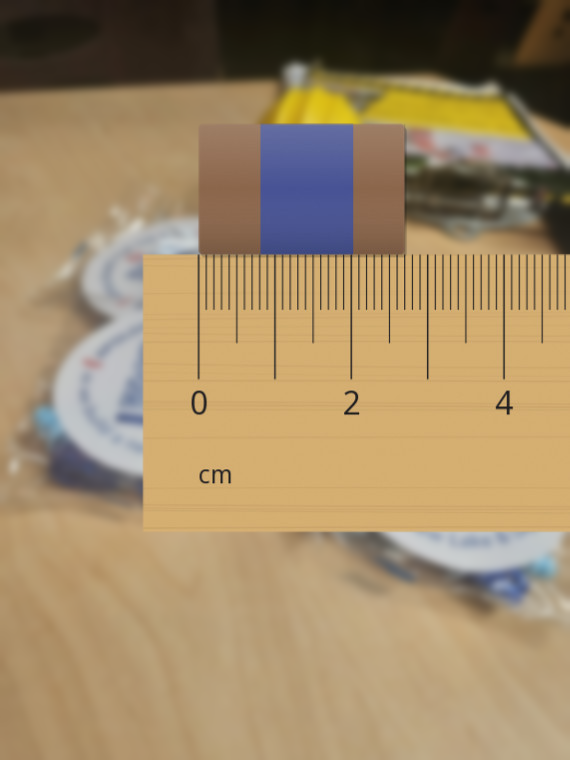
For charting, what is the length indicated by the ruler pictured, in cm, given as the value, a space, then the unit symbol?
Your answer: 2.7 cm
